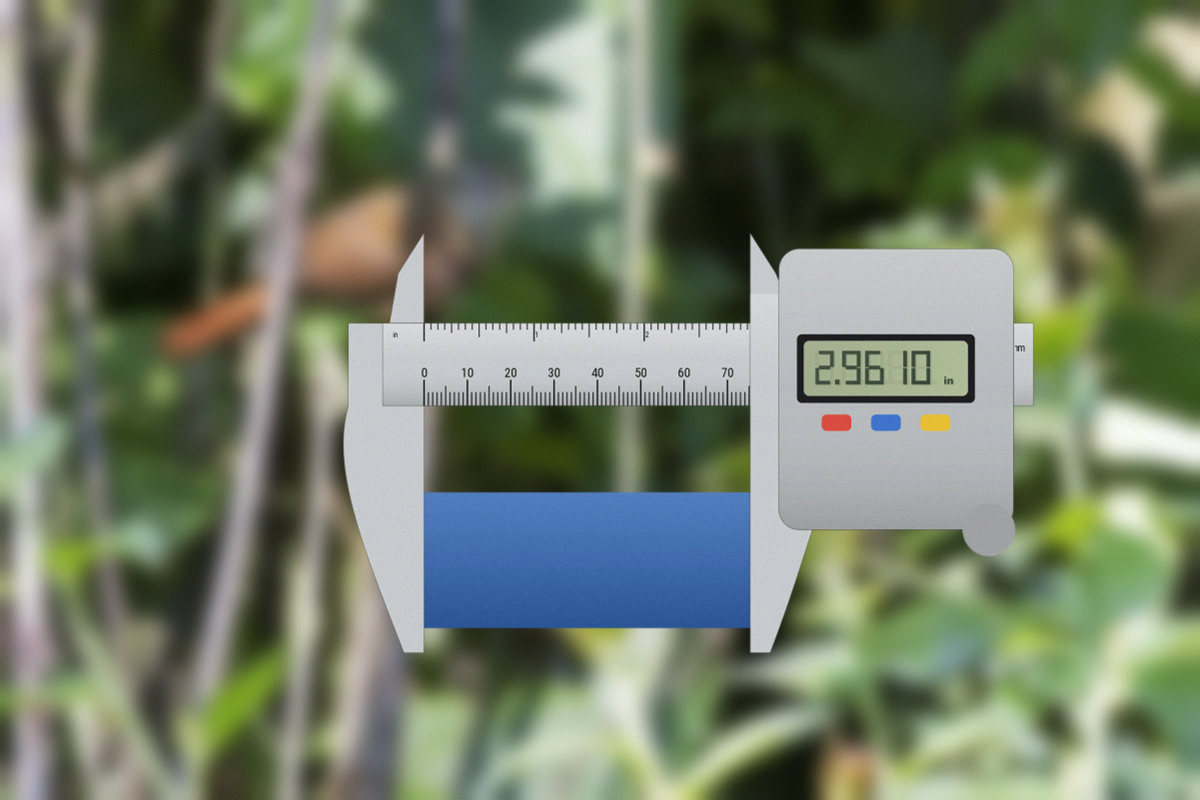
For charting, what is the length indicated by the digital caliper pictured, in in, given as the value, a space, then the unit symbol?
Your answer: 2.9610 in
